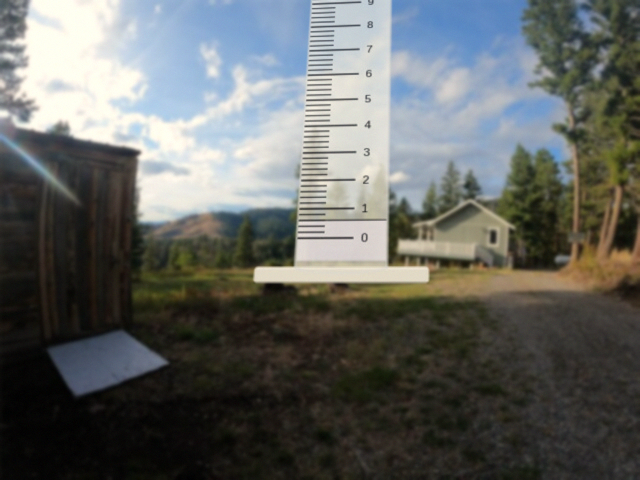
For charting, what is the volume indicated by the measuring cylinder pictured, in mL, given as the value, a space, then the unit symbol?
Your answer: 0.6 mL
